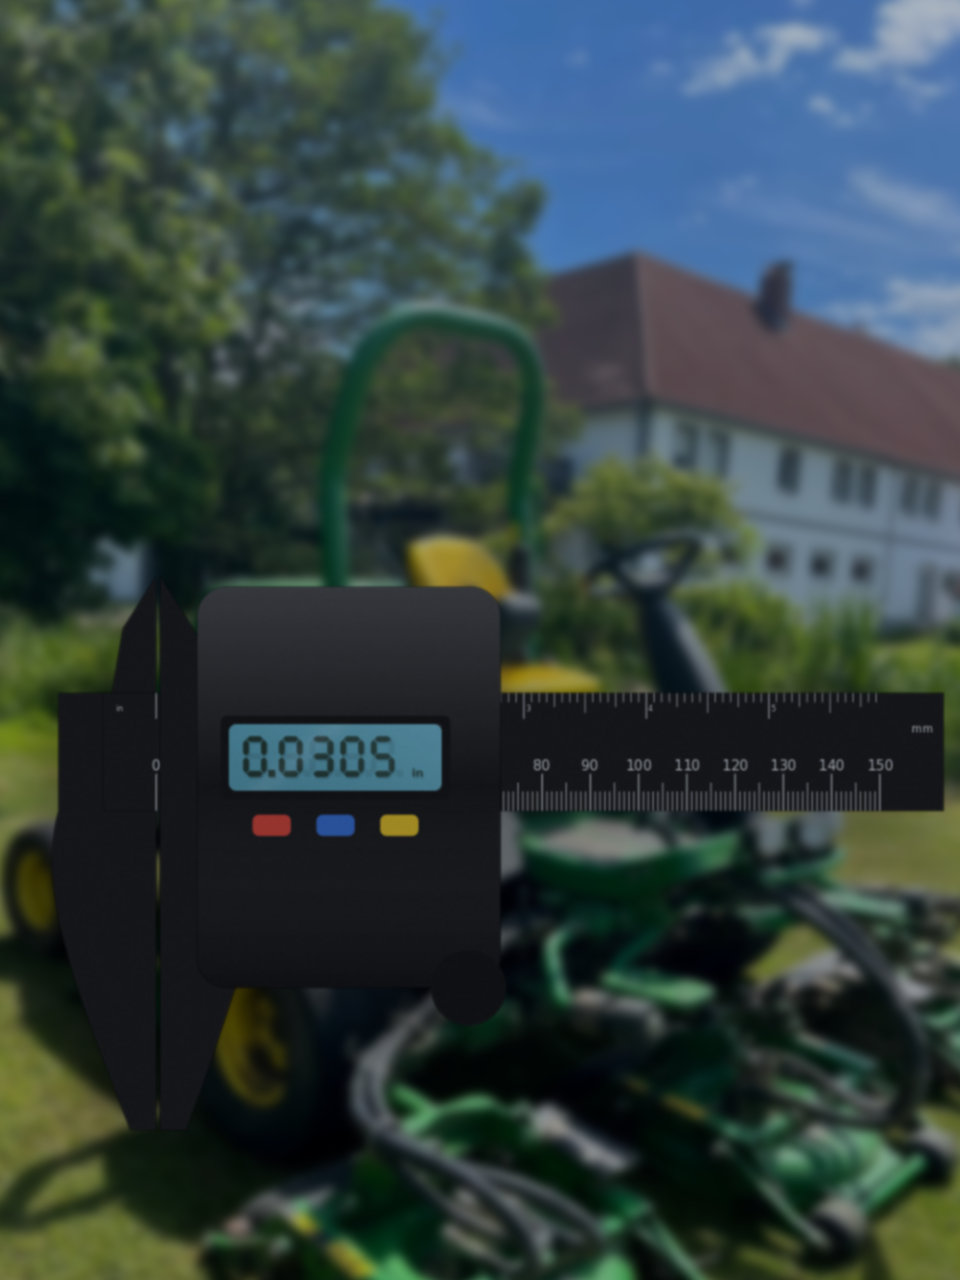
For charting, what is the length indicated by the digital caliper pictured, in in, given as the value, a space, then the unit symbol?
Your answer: 0.0305 in
